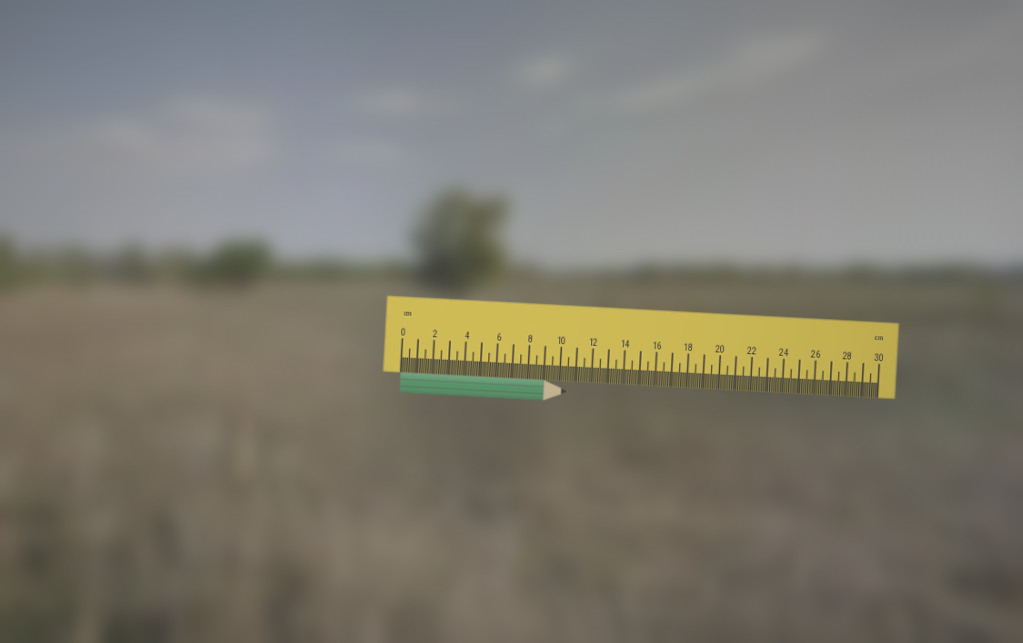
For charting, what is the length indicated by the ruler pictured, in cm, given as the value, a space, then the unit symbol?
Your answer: 10.5 cm
